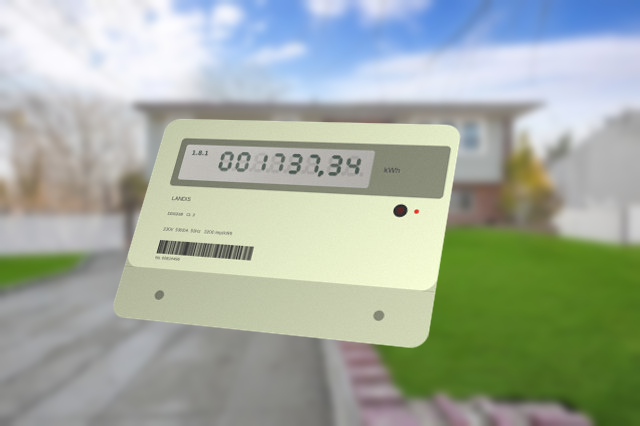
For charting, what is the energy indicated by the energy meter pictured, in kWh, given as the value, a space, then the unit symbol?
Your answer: 1737.34 kWh
